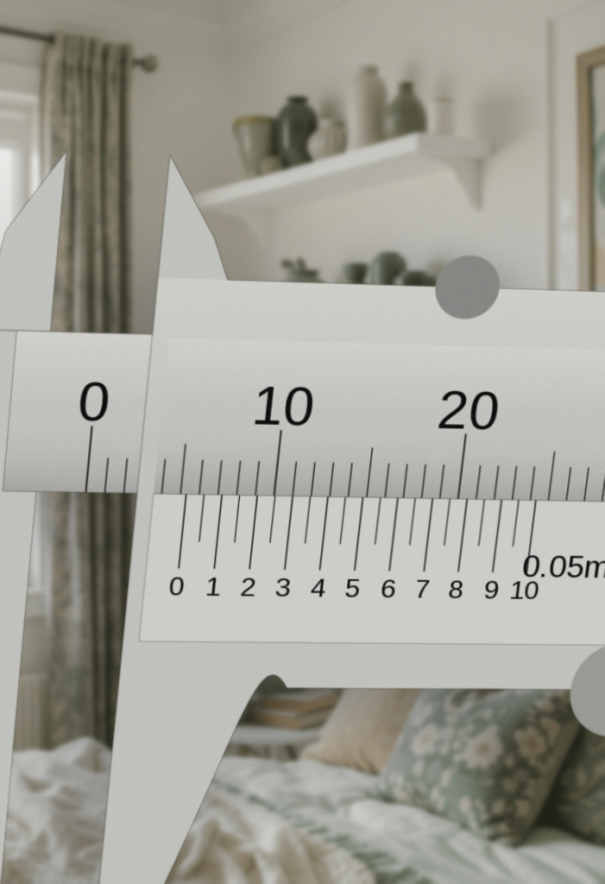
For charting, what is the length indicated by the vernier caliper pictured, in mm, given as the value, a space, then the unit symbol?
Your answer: 5.3 mm
